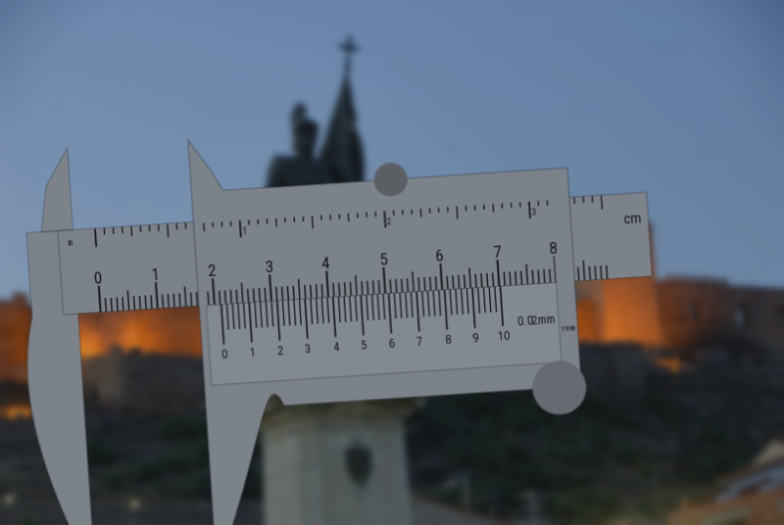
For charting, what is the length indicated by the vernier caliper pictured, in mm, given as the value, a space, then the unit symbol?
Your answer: 21.2 mm
